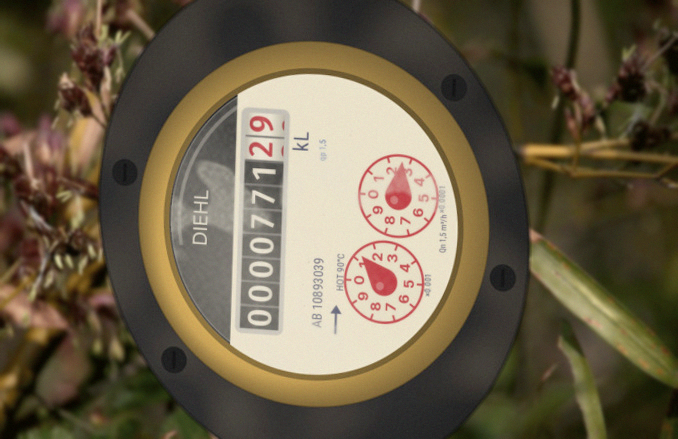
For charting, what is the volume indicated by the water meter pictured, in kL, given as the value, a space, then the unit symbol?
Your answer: 771.2912 kL
